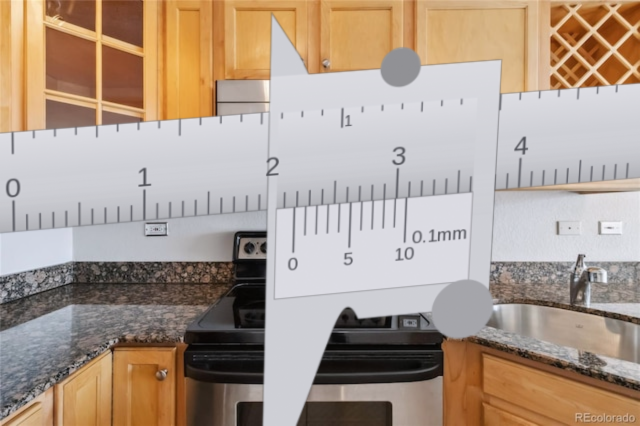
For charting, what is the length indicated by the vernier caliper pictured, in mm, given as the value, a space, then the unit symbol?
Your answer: 21.8 mm
